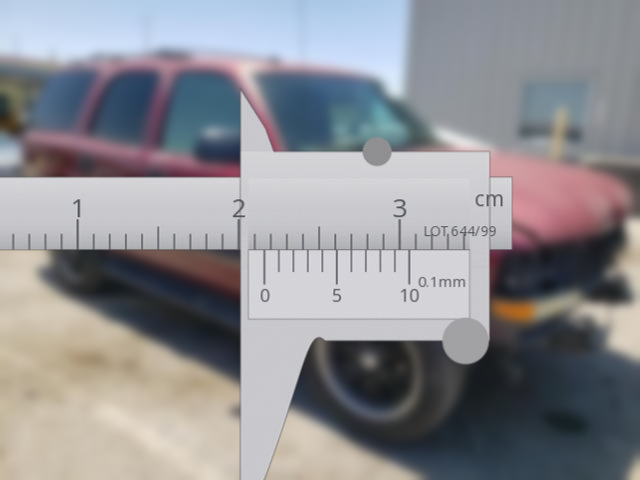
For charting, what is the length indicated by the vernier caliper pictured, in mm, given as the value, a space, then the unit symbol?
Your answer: 21.6 mm
